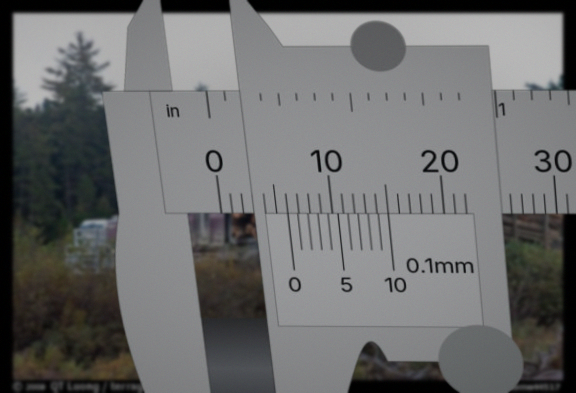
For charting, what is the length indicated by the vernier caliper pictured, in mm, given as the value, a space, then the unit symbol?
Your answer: 6.0 mm
